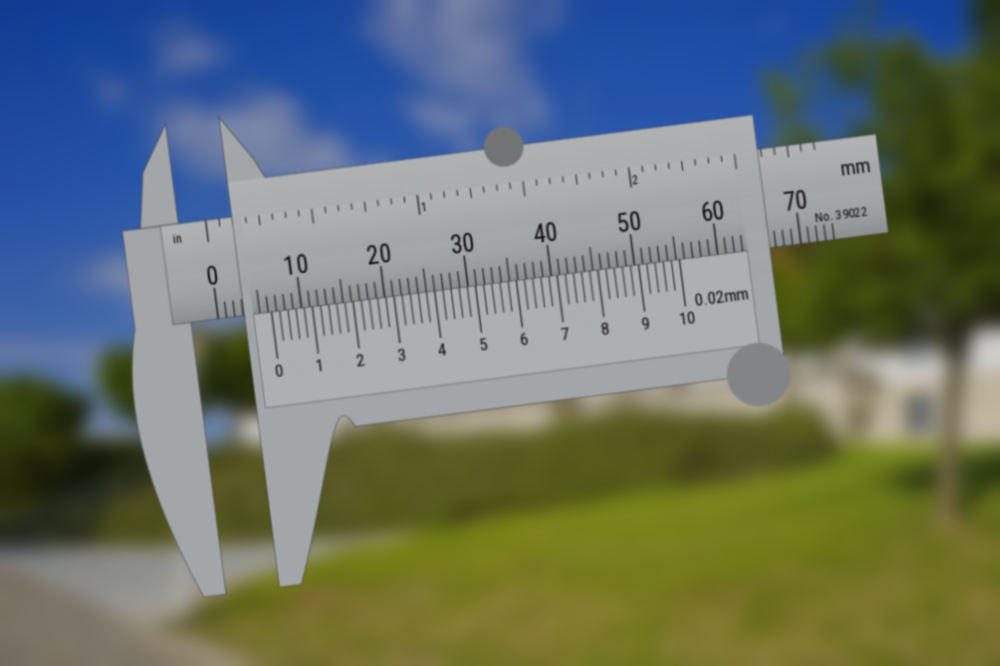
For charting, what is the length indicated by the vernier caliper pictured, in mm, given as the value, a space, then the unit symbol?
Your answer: 6.4 mm
